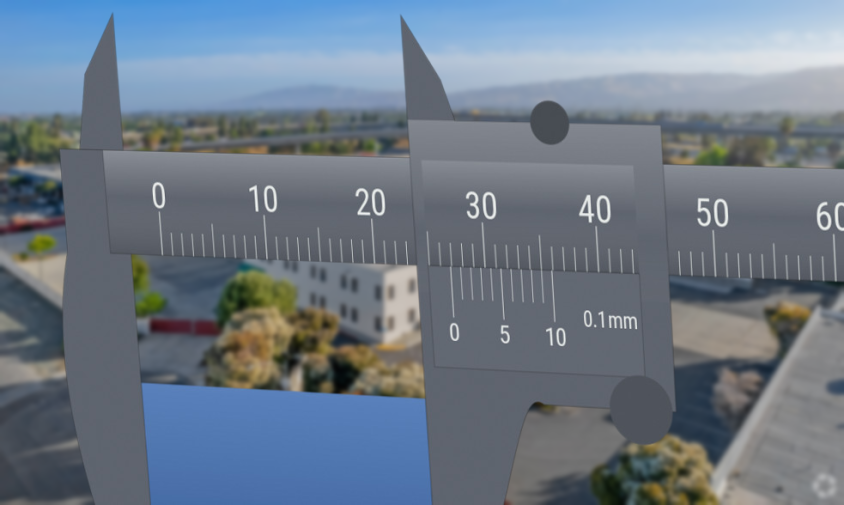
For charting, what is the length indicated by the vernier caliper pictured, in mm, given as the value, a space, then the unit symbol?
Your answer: 26.9 mm
